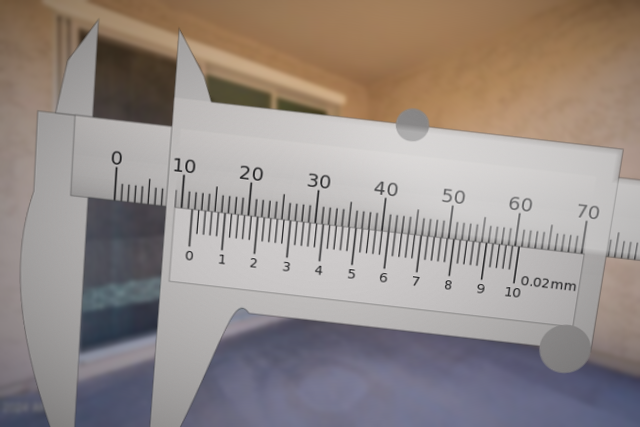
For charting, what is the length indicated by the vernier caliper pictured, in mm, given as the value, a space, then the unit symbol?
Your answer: 11.6 mm
